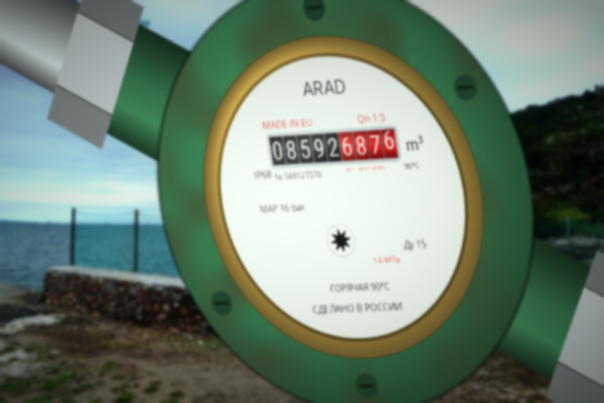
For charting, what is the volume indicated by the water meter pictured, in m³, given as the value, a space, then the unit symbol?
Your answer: 8592.6876 m³
